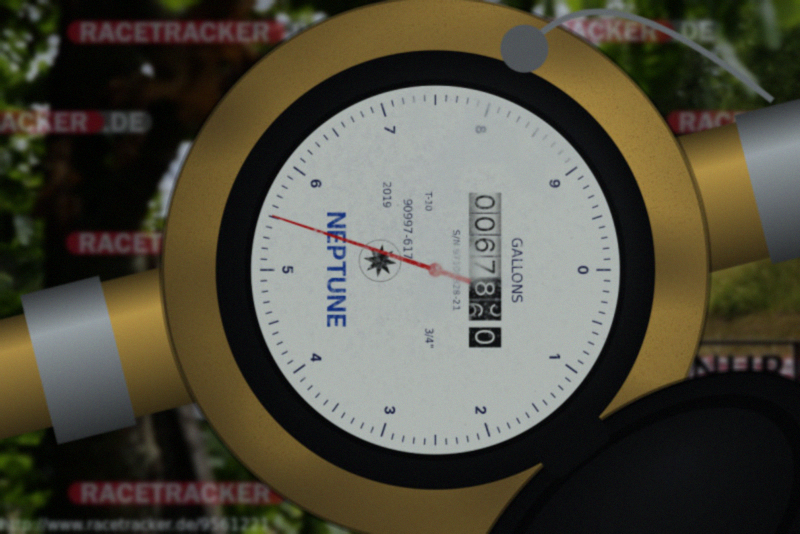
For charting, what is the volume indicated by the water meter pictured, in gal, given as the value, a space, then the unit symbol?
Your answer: 67855.5 gal
